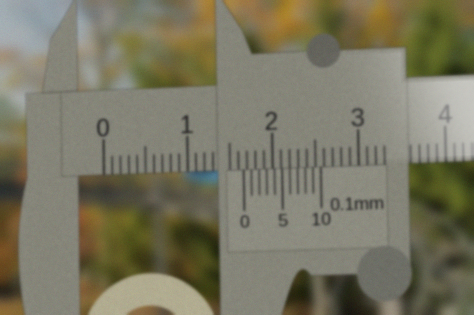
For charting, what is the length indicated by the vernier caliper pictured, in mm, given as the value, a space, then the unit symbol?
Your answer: 16.6 mm
